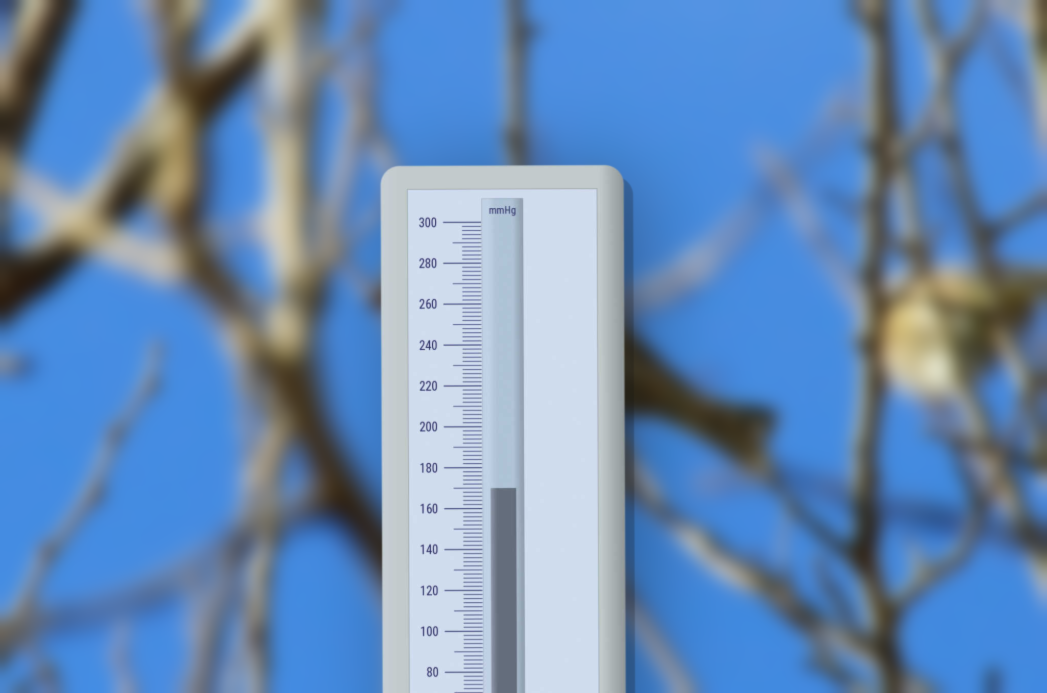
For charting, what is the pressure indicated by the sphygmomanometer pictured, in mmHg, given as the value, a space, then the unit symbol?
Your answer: 170 mmHg
